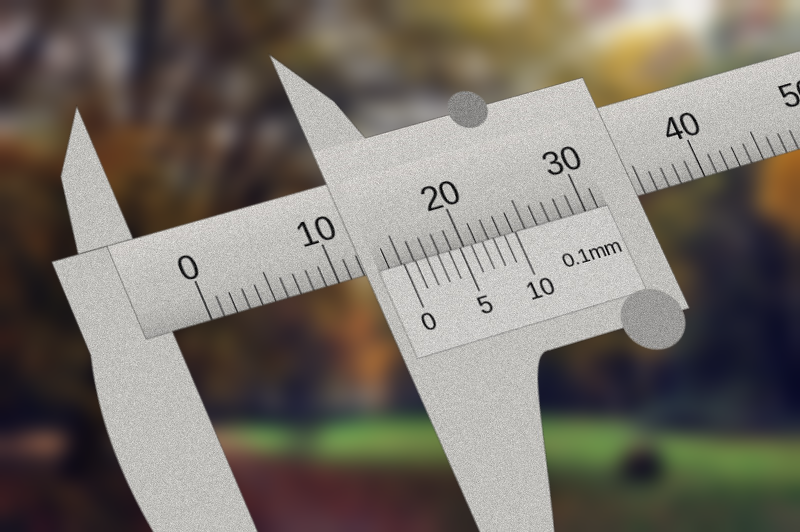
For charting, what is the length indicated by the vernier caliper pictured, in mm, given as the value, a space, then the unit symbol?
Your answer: 15.2 mm
